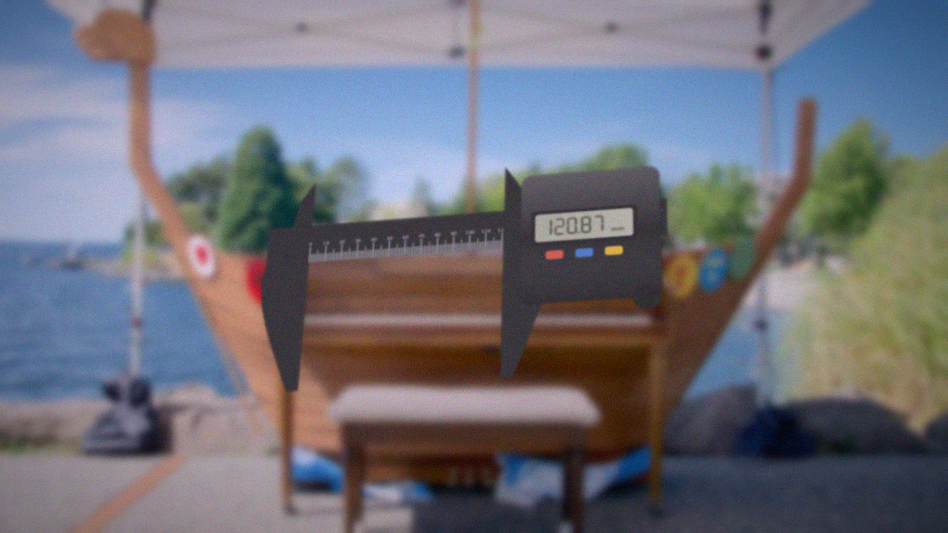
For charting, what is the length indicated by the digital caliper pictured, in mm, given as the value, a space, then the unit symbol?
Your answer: 120.87 mm
